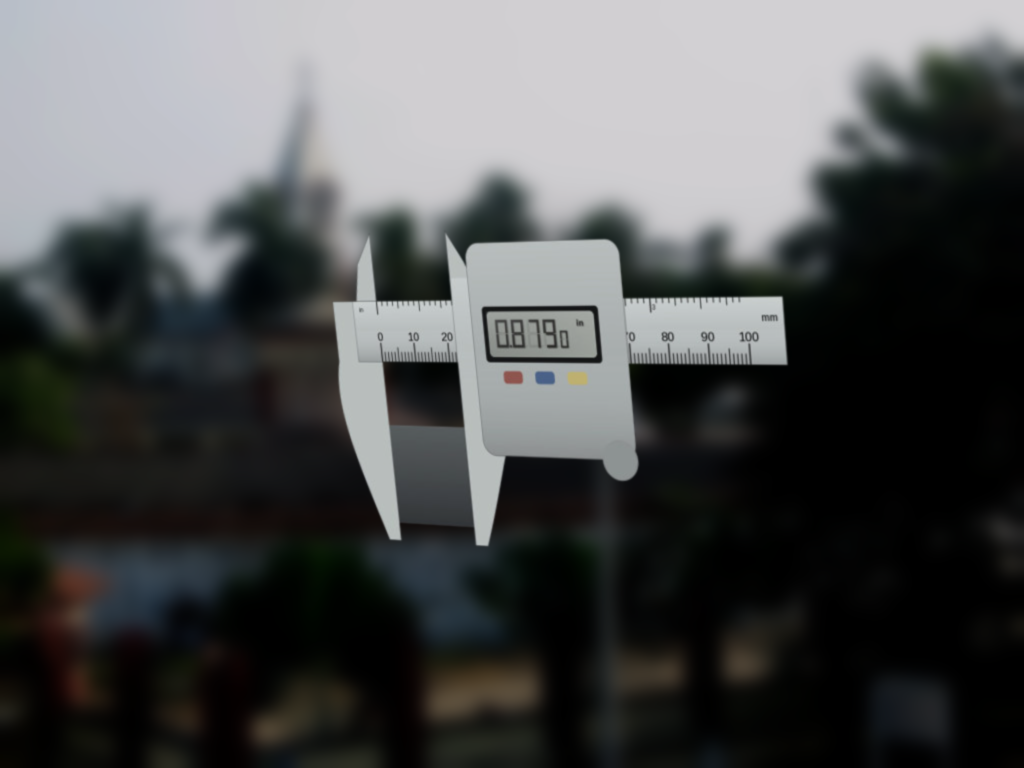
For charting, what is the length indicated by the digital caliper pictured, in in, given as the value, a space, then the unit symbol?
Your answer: 0.8790 in
